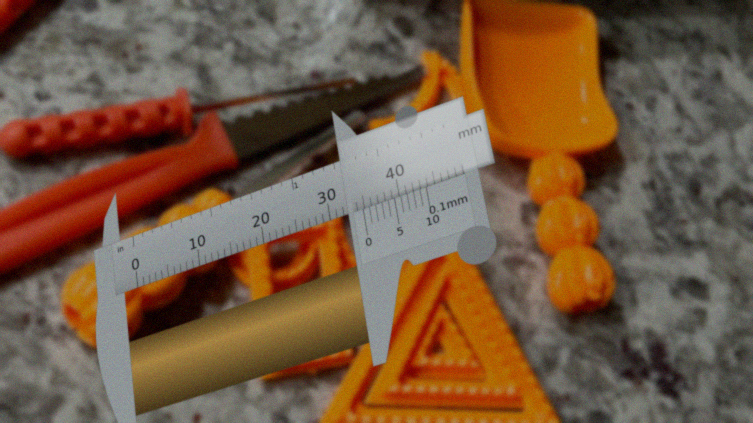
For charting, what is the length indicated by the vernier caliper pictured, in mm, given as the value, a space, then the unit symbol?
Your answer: 34.8 mm
